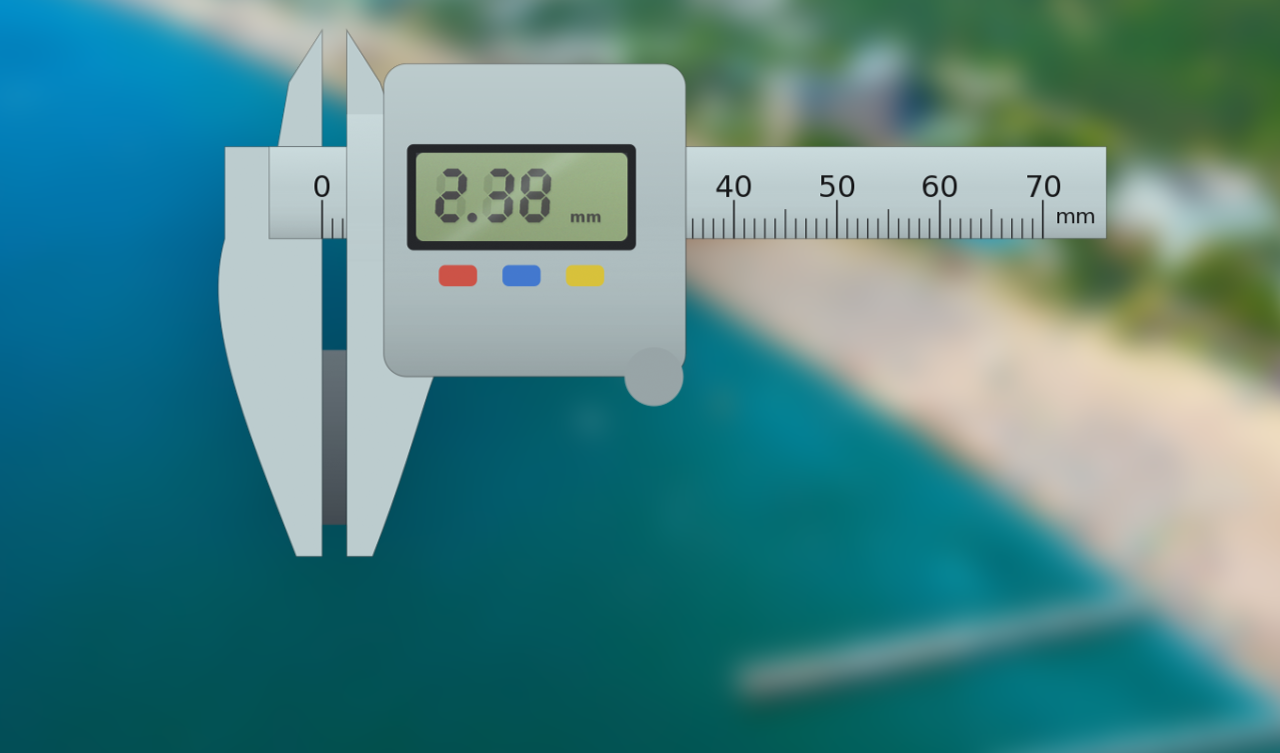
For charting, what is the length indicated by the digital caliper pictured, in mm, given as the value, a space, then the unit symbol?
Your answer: 2.38 mm
